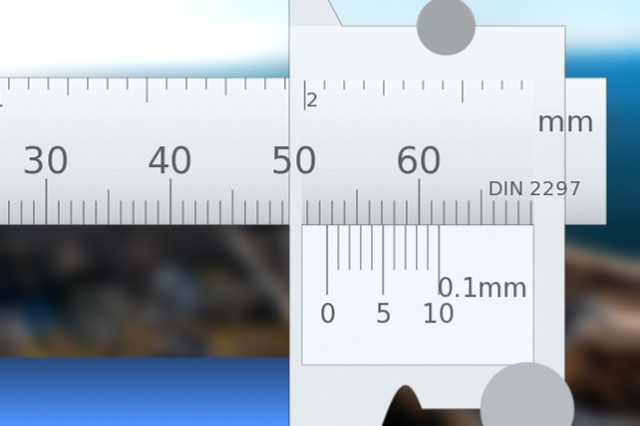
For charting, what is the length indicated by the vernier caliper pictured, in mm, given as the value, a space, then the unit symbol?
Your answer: 52.6 mm
